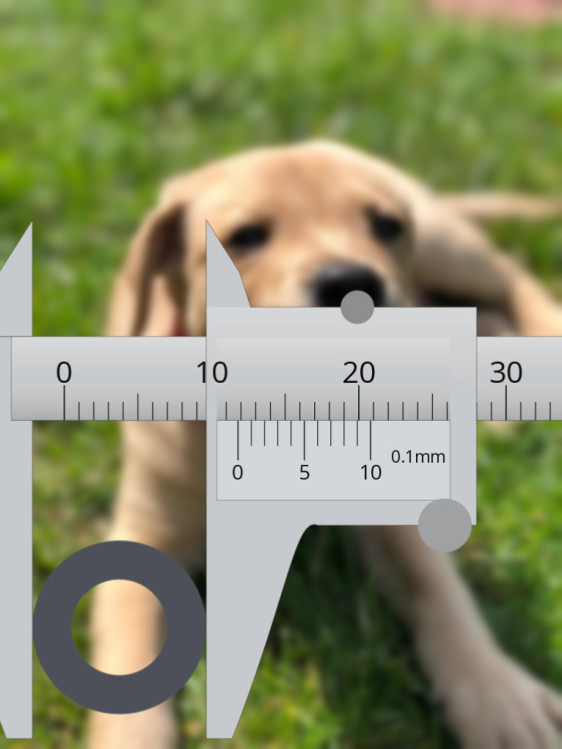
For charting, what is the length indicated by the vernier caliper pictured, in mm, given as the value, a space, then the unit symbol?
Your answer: 11.8 mm
